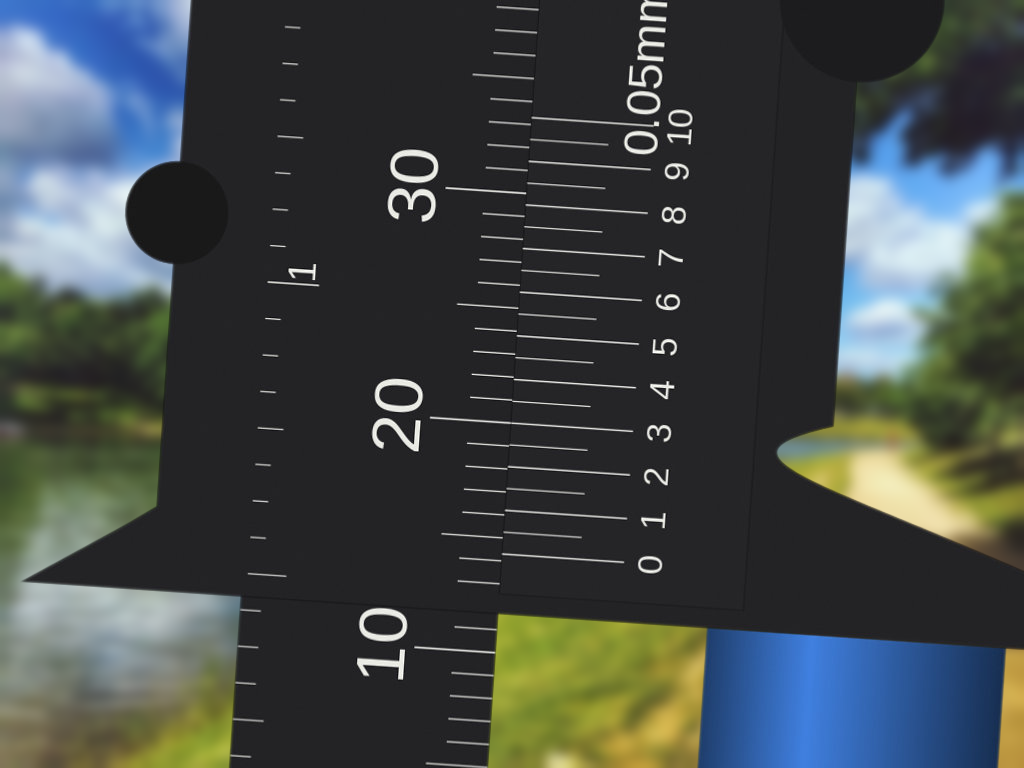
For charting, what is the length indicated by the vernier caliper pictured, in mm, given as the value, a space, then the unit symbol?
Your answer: 14.30 mm
